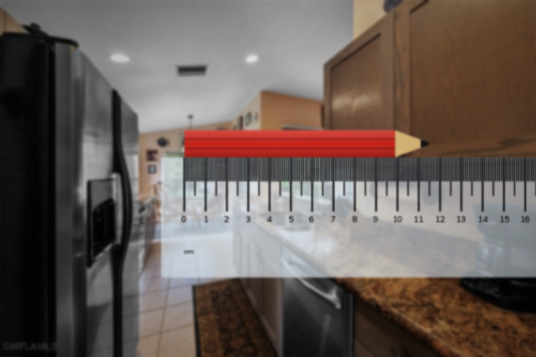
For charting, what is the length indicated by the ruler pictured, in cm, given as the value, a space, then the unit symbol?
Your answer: 11.5 cm
